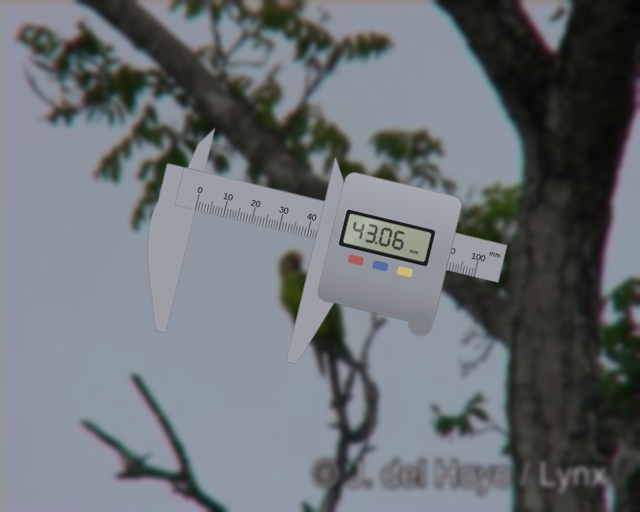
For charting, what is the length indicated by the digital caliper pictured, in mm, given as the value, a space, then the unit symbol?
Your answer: 43.06 mm
